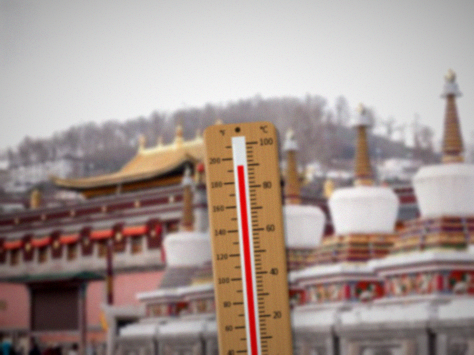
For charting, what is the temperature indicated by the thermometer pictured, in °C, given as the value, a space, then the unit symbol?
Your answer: 90 °C
